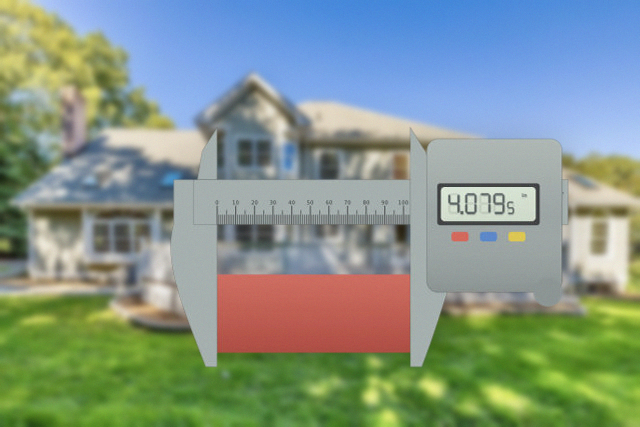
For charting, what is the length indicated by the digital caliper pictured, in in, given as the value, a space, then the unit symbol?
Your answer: 4.0795 in
